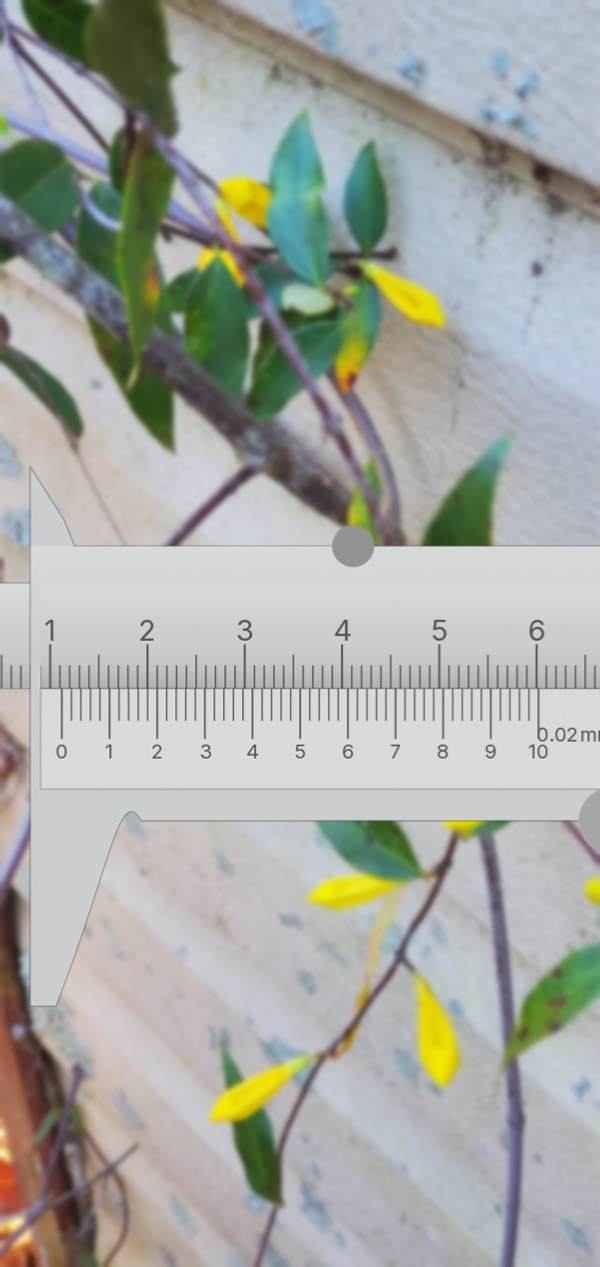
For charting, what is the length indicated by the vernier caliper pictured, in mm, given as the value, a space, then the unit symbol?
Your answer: 11.2 mm
